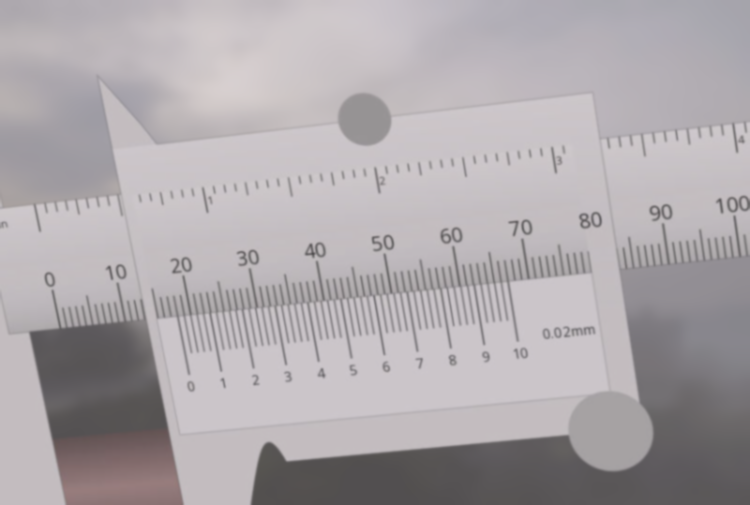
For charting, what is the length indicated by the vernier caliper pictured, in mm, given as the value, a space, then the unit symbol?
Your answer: 18.0 mm
